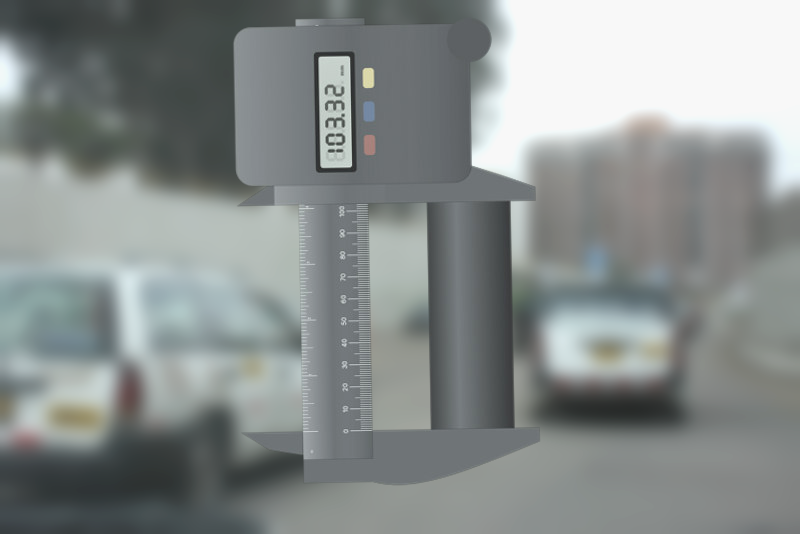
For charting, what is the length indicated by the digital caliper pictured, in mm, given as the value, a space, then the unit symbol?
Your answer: 103.32 mm
